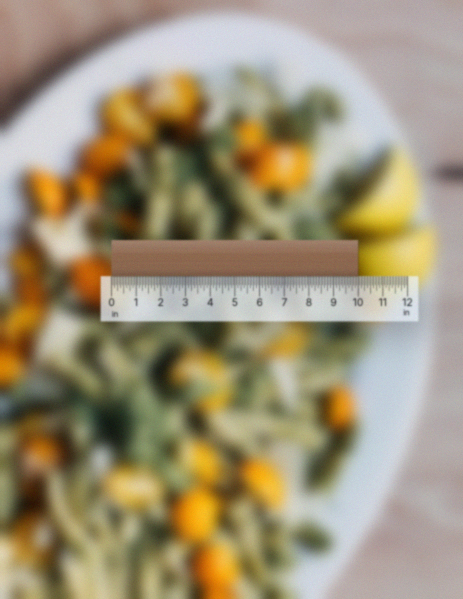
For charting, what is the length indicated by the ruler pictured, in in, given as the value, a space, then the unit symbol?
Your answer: 10 in
